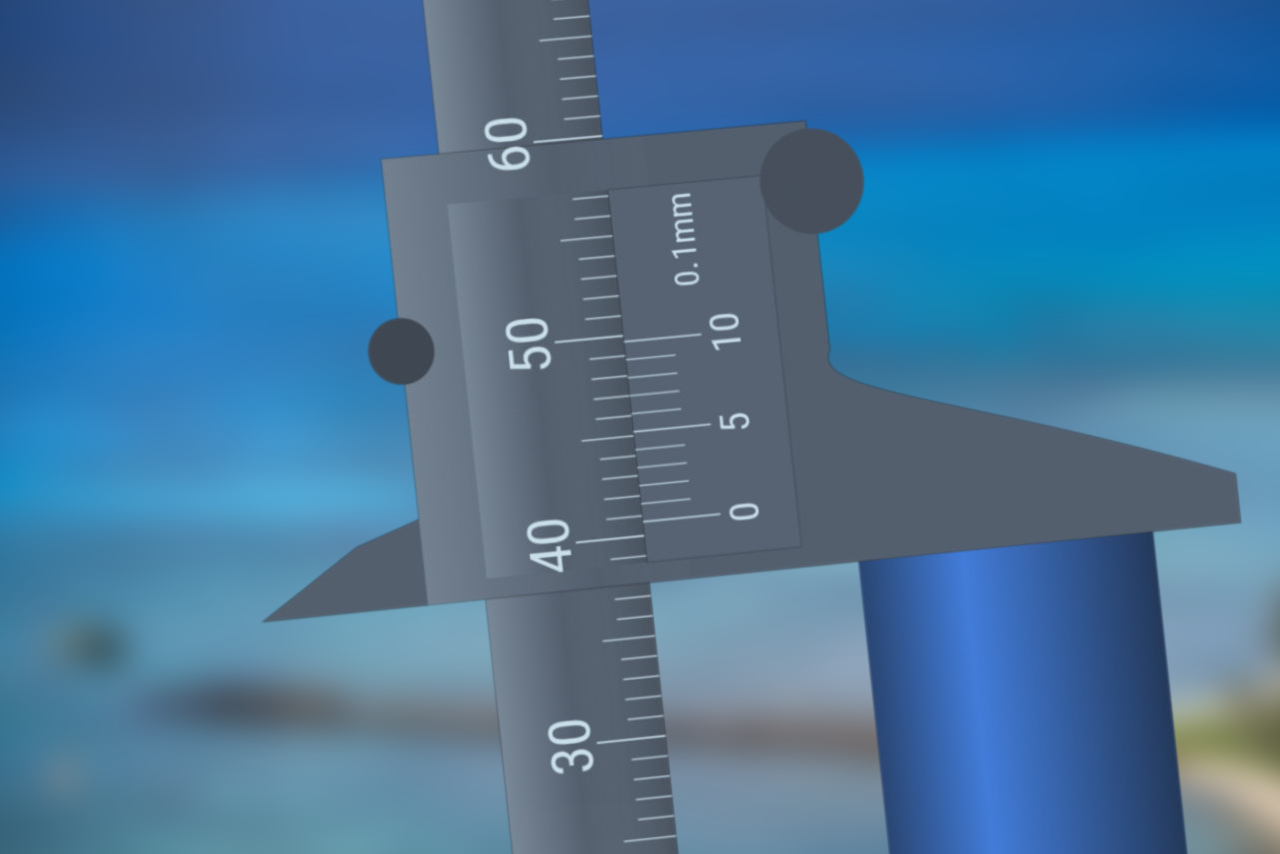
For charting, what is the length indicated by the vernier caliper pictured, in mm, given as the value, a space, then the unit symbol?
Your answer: 40.7 mm
